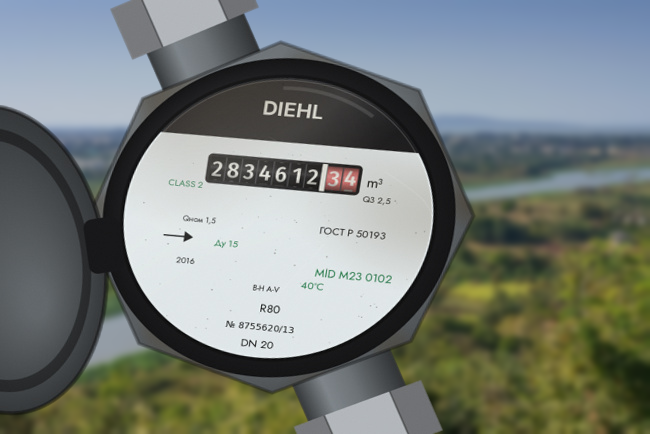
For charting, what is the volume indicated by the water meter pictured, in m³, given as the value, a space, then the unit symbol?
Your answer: 2834612.34 m³
